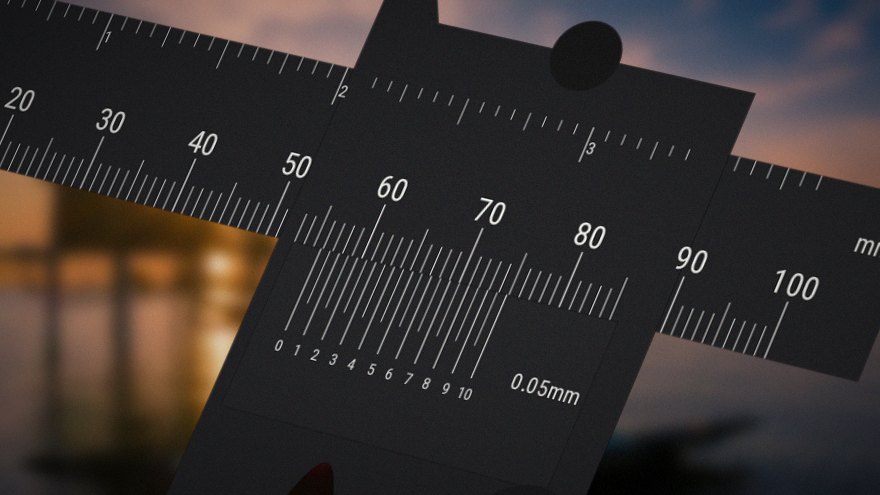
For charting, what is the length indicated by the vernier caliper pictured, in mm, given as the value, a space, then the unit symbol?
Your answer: 55.8 mm
